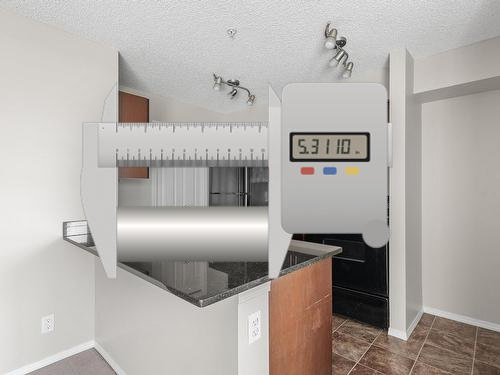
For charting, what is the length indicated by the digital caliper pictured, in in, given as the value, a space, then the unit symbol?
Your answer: 5.3110 in
